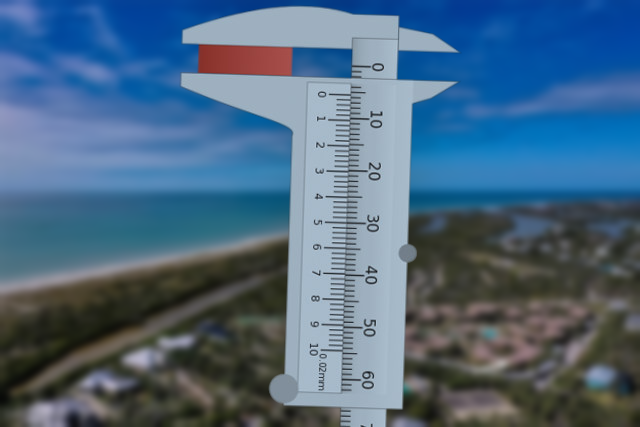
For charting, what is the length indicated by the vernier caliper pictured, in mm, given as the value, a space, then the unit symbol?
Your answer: 5.5 mm
